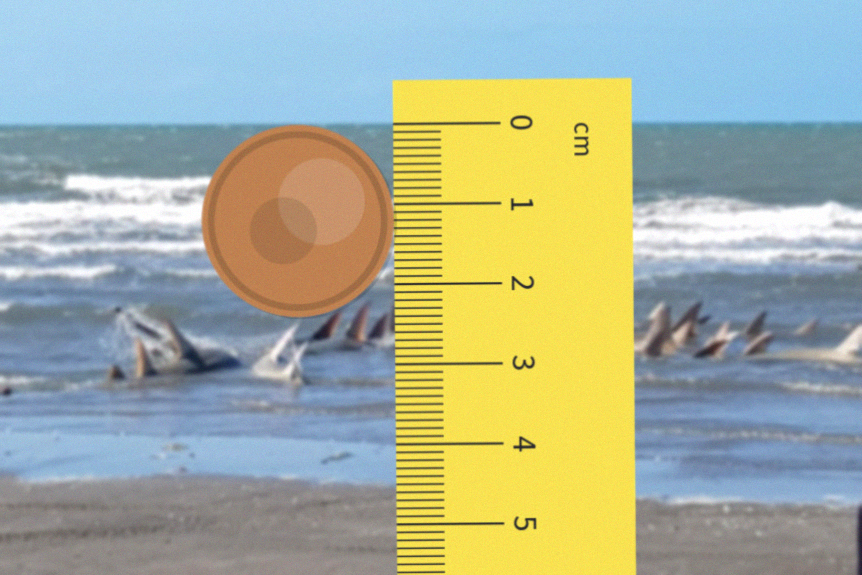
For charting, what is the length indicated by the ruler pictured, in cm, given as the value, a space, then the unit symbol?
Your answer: 2.4 cm
